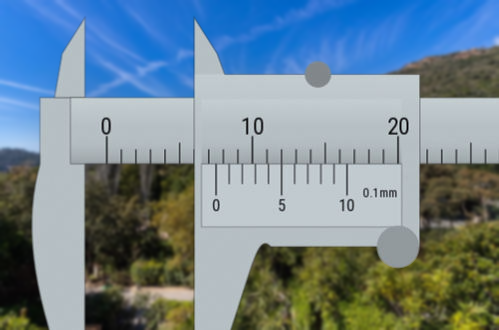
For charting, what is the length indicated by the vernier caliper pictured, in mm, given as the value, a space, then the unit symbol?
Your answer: 7.5 mm
